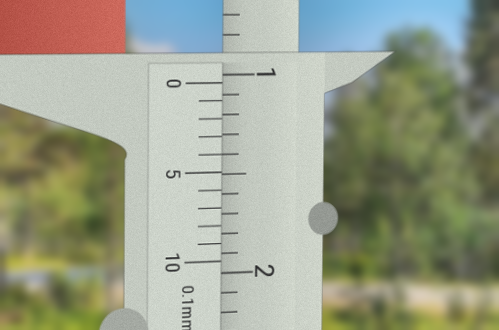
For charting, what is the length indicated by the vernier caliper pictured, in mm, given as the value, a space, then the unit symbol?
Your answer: 10.4 mm
